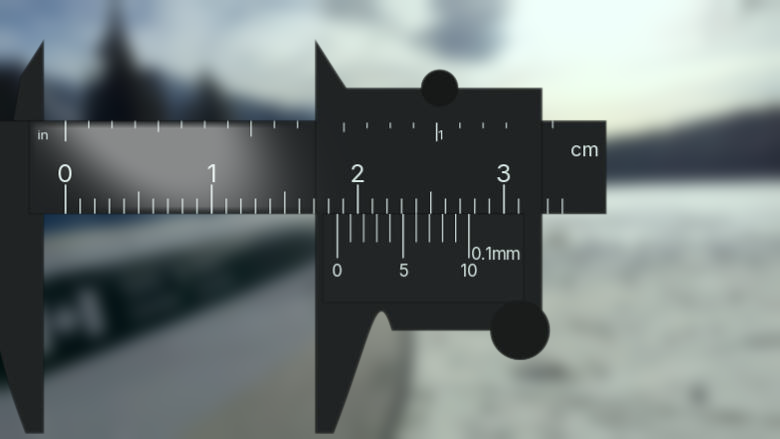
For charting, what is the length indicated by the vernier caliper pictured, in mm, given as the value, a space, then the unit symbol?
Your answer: 18.6 mm
